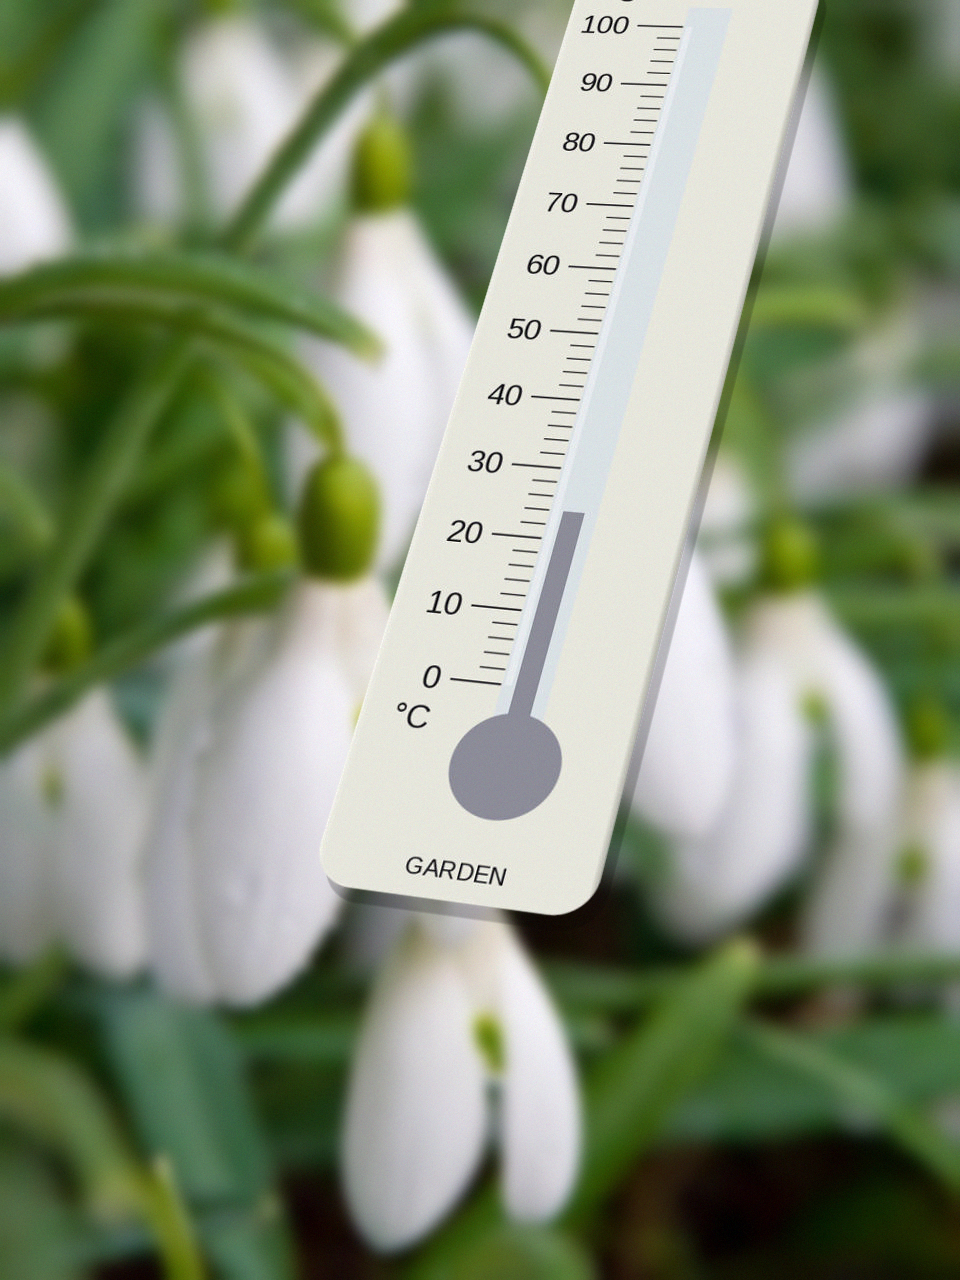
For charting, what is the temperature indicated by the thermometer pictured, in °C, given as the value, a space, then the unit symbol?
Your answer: 24 °C
